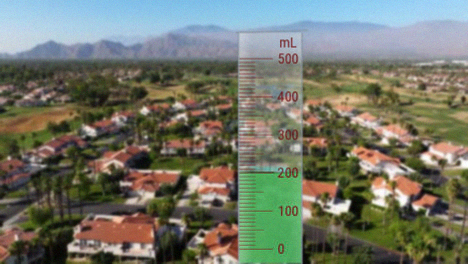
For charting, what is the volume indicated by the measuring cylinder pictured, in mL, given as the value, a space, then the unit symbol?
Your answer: 200 mL
